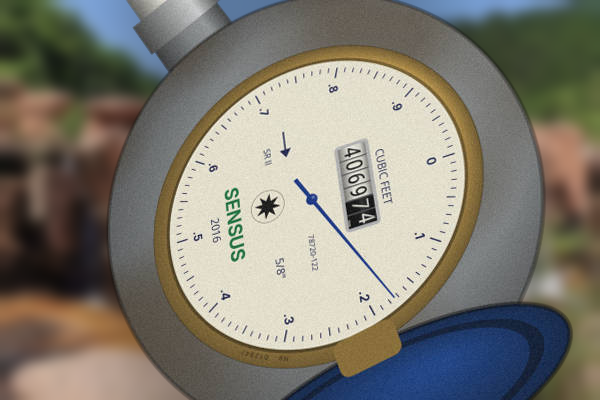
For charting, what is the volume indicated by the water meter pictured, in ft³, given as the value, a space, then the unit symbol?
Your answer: 406974.17 ft³
